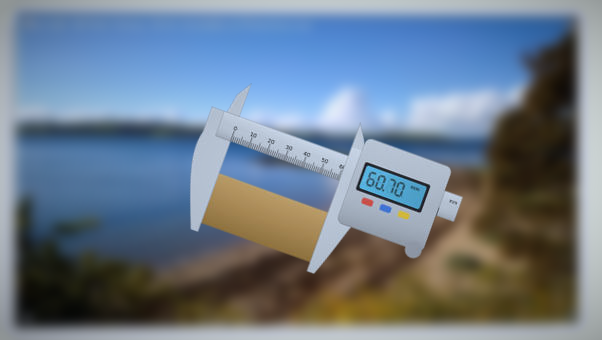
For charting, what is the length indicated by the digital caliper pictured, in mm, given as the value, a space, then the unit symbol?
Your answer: 60.70 mm
